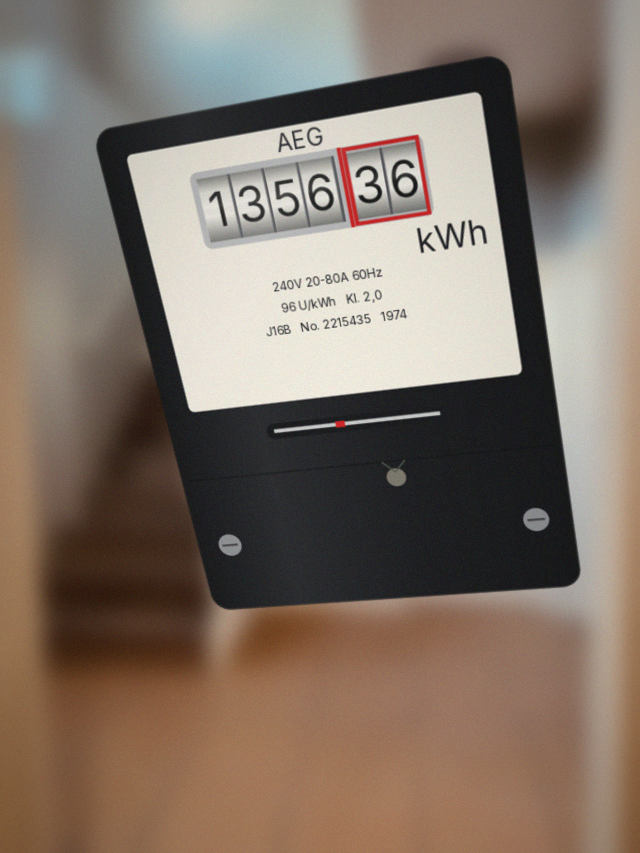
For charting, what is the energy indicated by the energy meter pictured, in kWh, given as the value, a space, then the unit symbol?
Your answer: 1356.36 kWh
